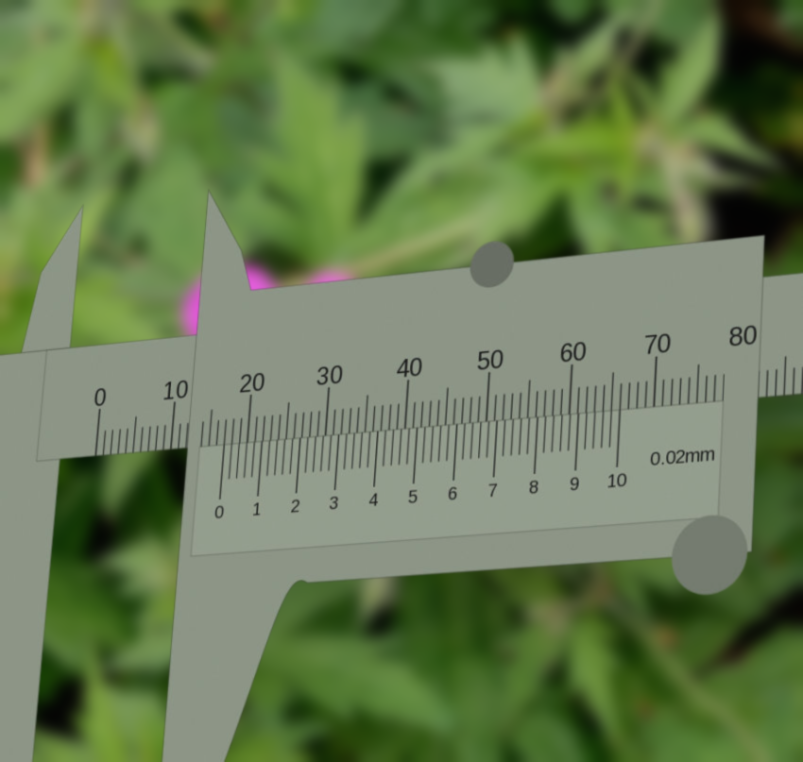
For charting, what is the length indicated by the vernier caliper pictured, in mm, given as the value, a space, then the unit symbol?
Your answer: 17.0 mm
